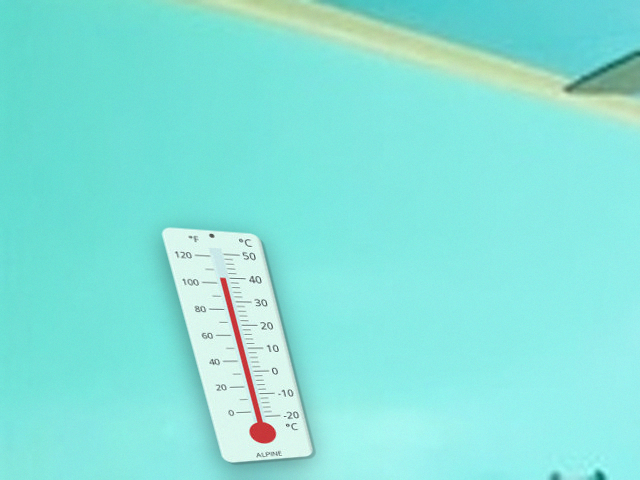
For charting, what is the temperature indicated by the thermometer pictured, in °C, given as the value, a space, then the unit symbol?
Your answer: 40 °C
